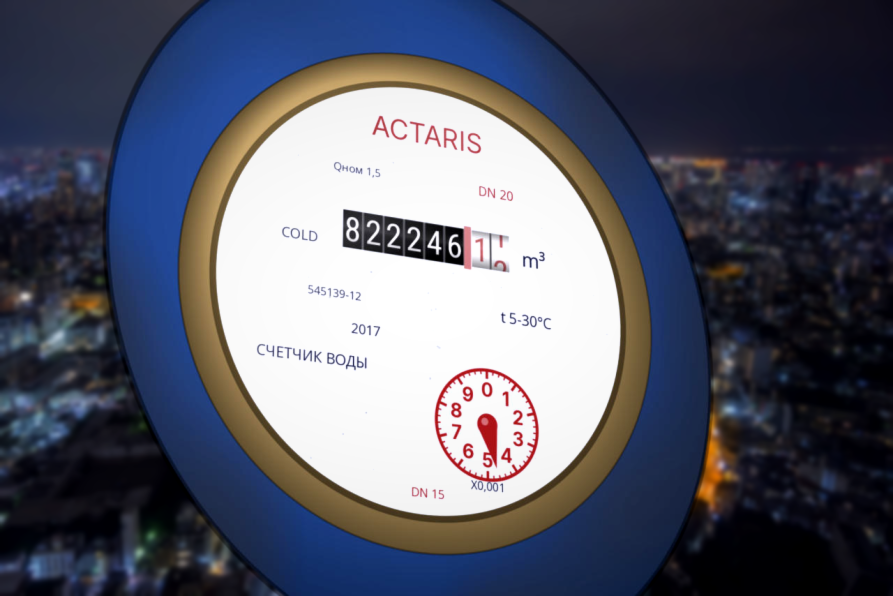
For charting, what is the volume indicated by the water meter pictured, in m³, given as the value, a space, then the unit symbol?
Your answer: 822246.114 m³
